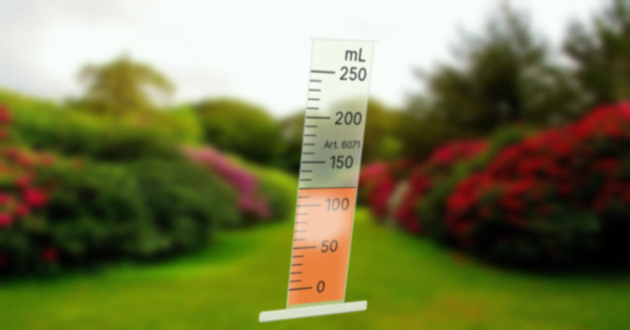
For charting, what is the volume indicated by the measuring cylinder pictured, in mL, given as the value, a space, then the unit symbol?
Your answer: 120 mL
